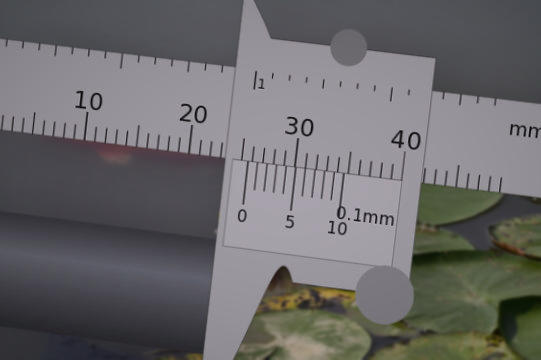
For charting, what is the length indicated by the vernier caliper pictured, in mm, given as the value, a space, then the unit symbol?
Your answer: 25.6 mm
